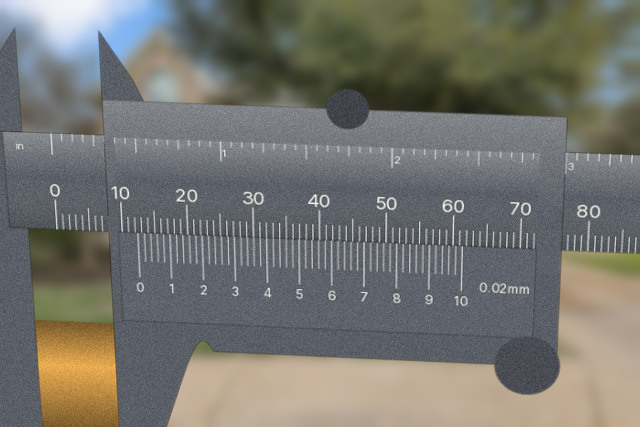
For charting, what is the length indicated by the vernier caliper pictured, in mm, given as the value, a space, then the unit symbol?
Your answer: 12.4 mm
